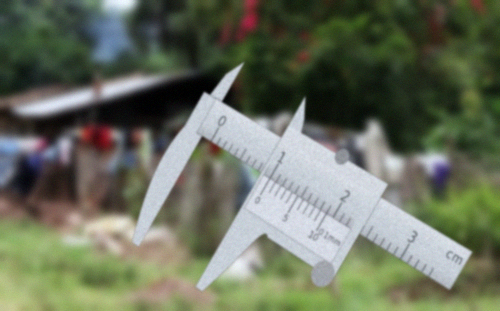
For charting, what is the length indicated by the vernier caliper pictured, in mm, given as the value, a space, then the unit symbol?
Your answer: 10.0 mm
